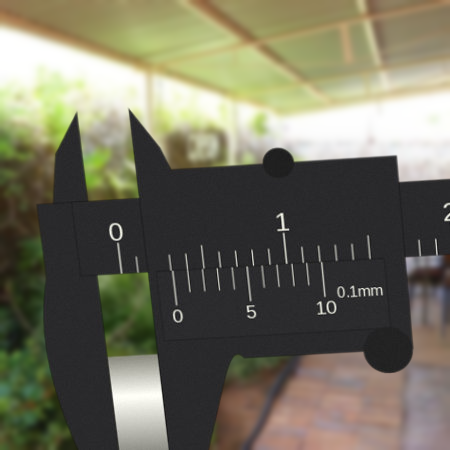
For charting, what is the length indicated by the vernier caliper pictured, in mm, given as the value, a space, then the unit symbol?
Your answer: 3.1 mm
